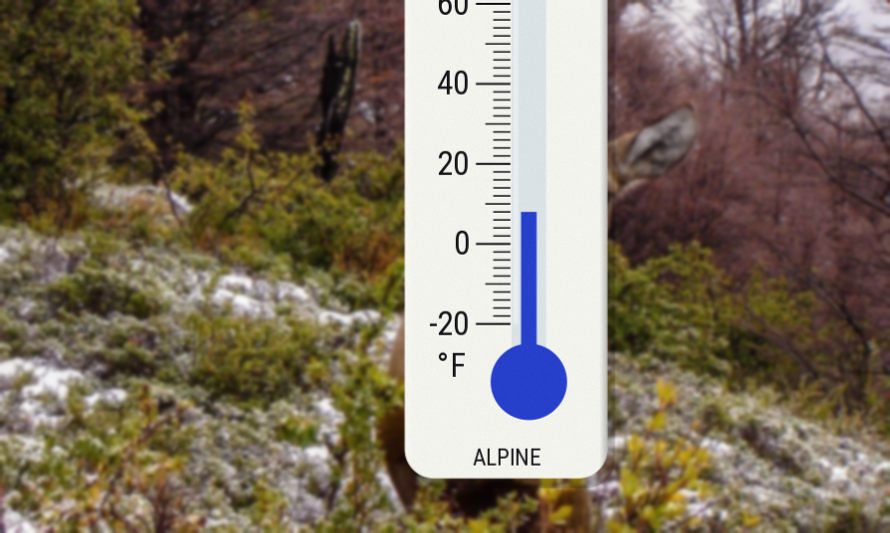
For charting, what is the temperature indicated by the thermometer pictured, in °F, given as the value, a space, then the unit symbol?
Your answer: 8 °F
